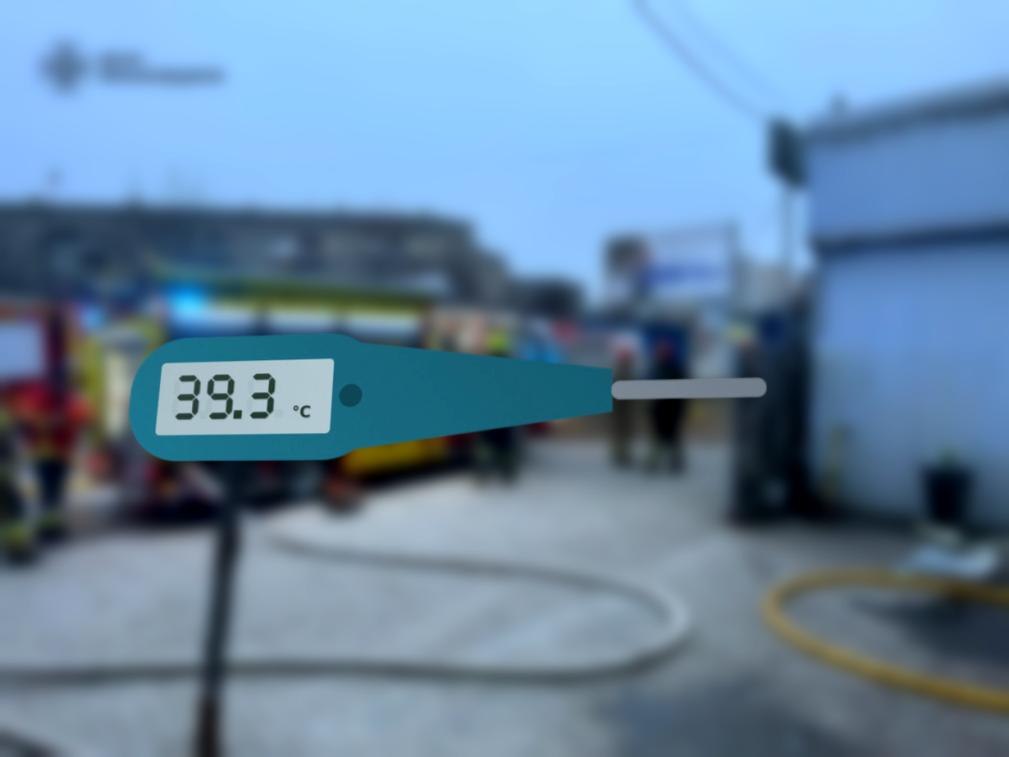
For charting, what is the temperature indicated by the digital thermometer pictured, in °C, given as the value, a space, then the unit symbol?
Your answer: 39.3 °C
